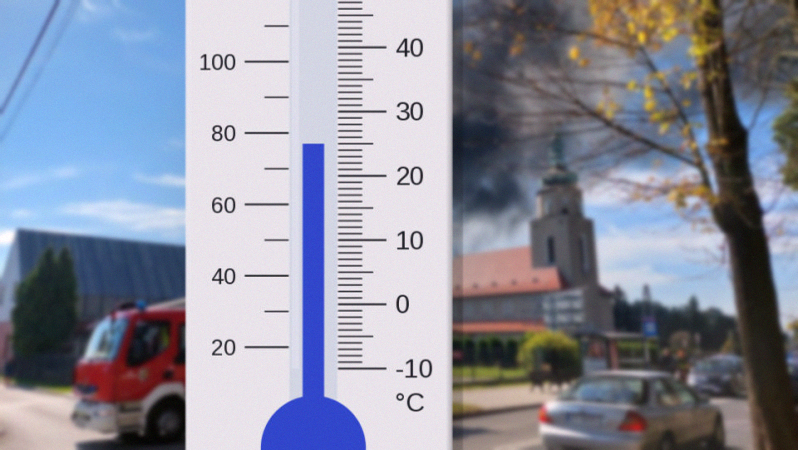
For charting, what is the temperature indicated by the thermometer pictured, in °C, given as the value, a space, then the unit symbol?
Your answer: 25 °C
